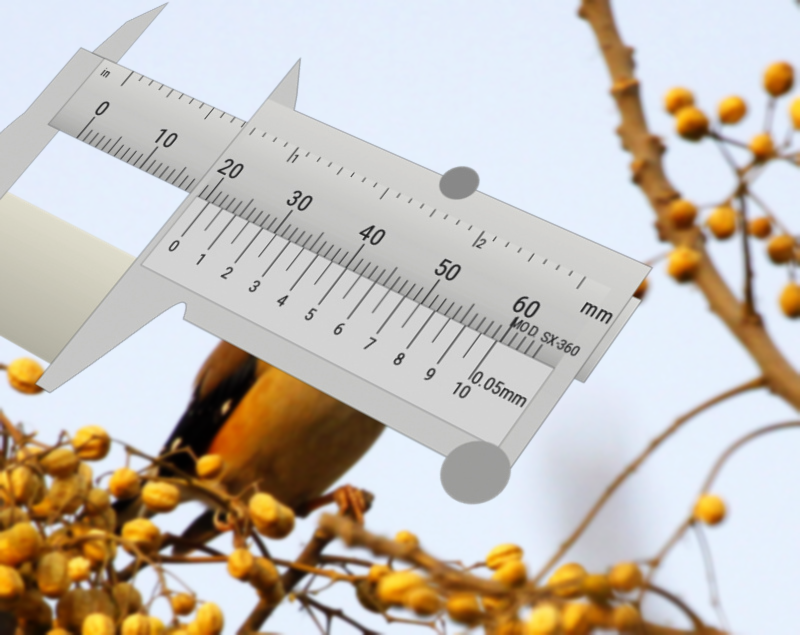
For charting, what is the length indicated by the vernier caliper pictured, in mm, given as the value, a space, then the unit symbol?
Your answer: 20.6 mm
